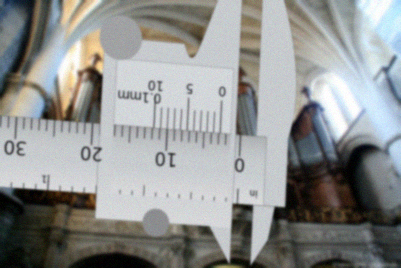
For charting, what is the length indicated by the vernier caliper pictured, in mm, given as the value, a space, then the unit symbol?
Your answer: 2.8 mm
